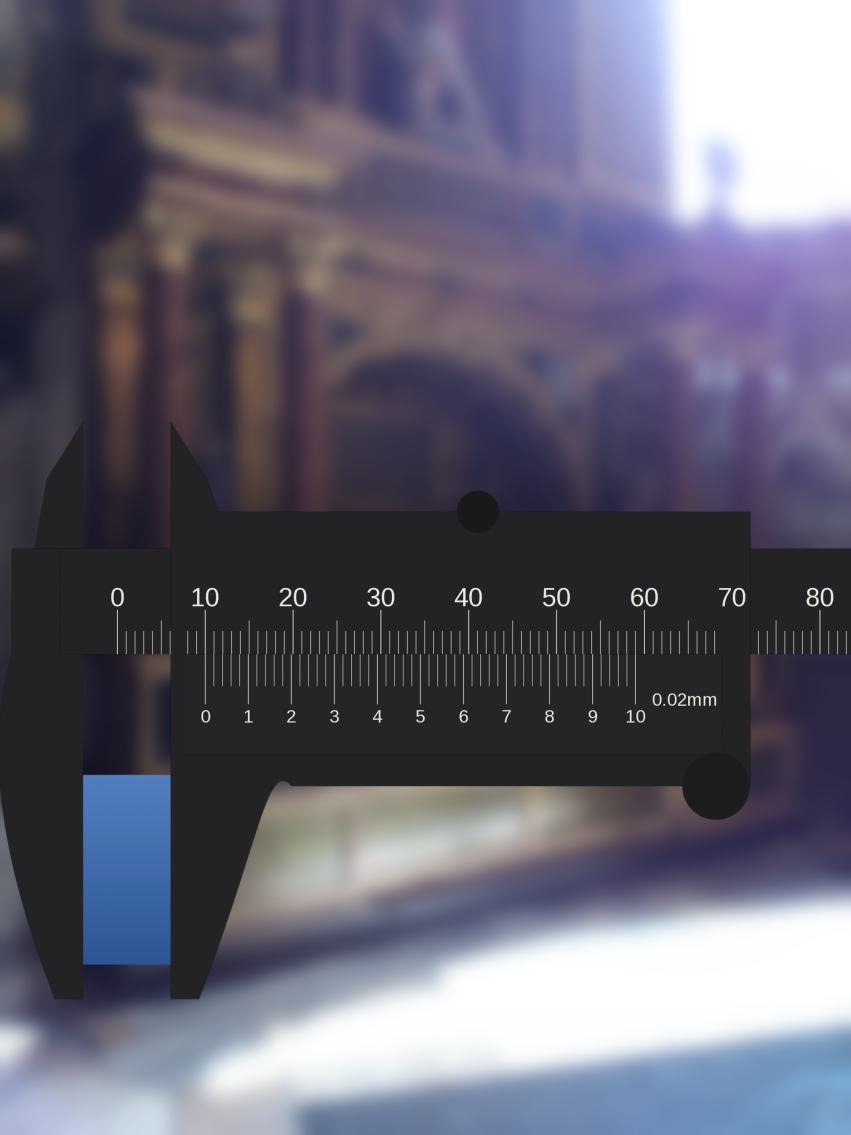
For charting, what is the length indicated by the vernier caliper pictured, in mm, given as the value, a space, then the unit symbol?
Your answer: 10.0 mm
